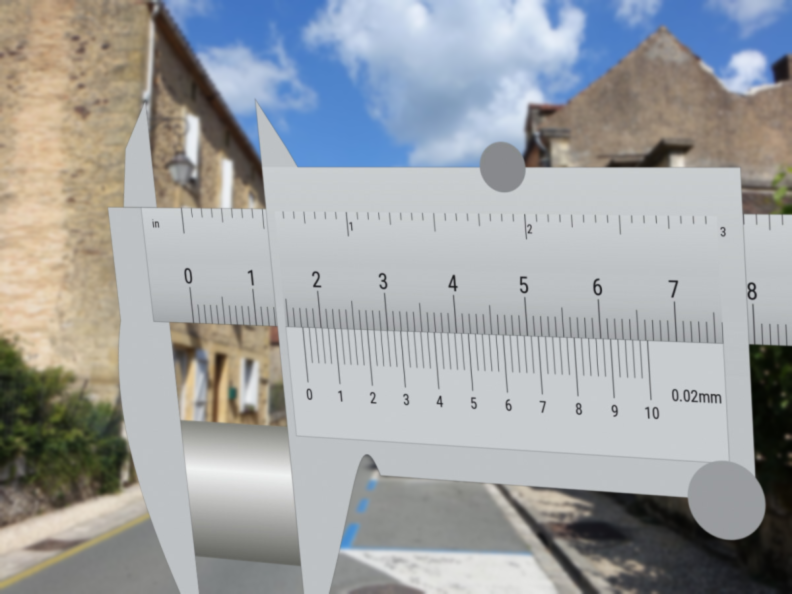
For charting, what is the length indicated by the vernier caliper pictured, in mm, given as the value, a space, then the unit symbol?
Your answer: 17.2 mm
